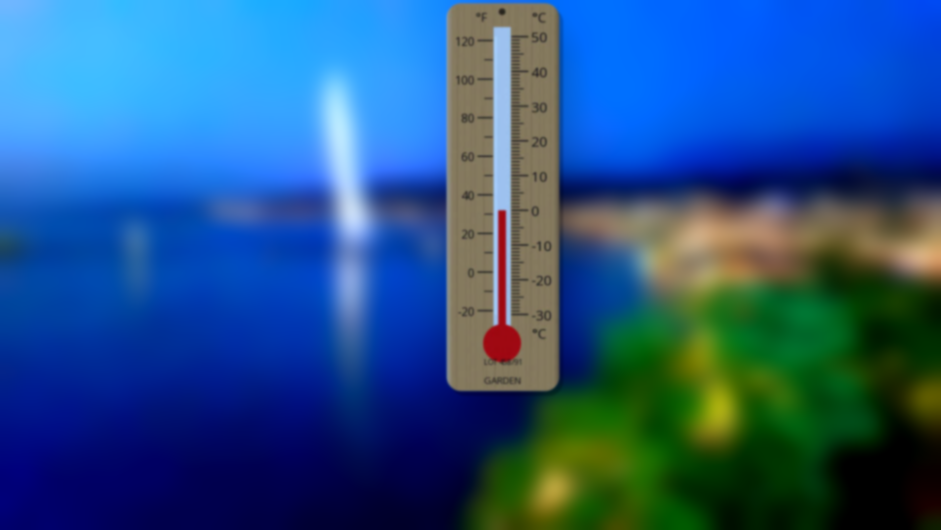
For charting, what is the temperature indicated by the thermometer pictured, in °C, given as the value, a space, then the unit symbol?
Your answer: 0 °C
